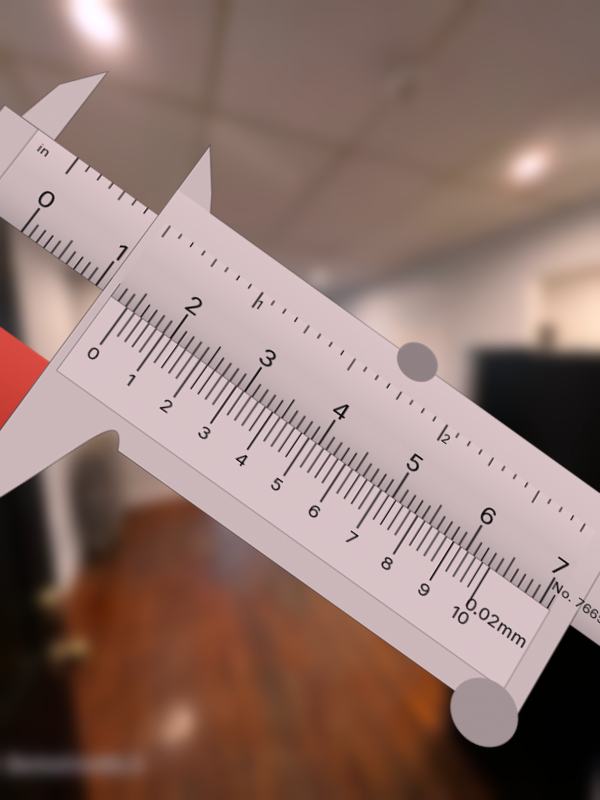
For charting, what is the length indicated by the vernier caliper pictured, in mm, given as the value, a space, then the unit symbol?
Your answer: 14.2 mm
